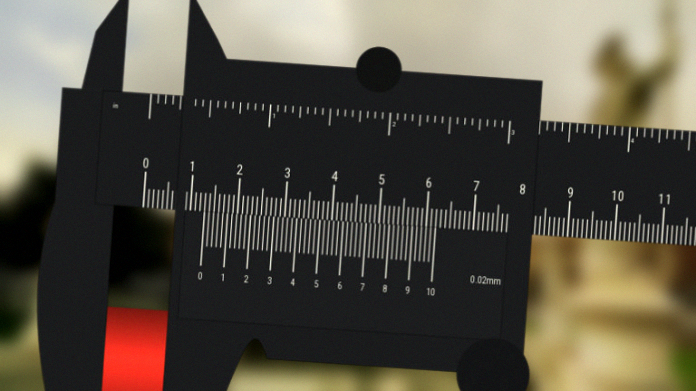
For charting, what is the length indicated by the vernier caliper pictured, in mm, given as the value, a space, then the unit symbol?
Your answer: 13.0 mm
